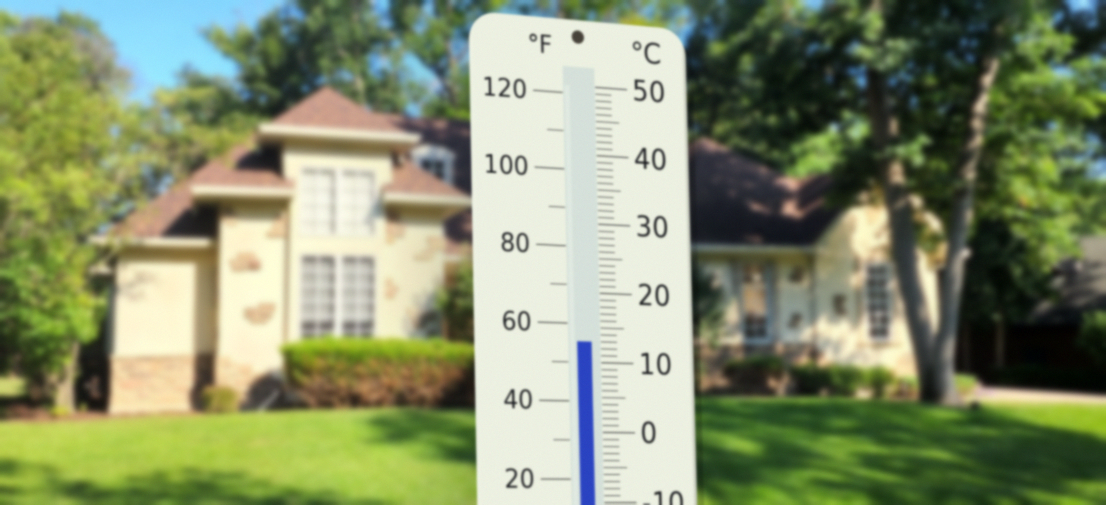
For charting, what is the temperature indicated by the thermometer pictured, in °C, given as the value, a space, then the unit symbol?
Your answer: 13 °C
